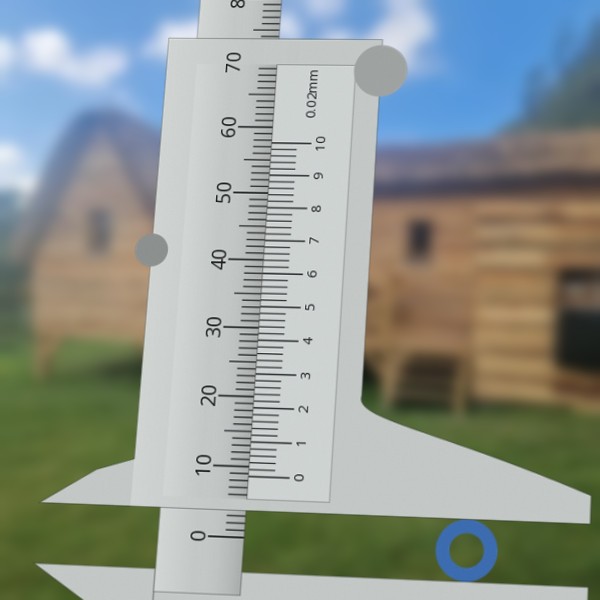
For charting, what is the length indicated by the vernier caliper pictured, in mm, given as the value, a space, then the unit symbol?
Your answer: 8.6 mm
